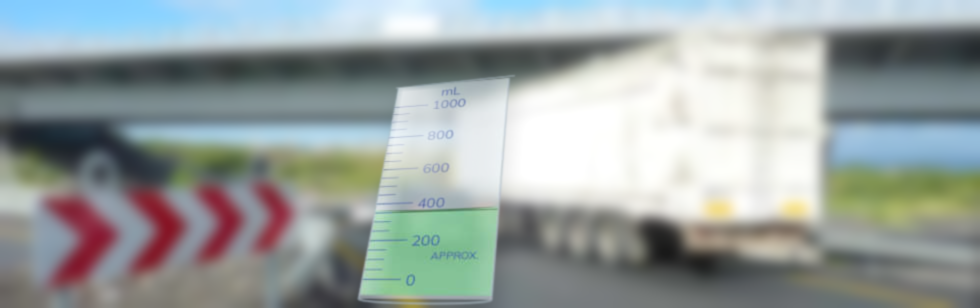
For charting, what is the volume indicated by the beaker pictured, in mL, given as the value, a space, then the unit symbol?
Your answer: 350 mL
